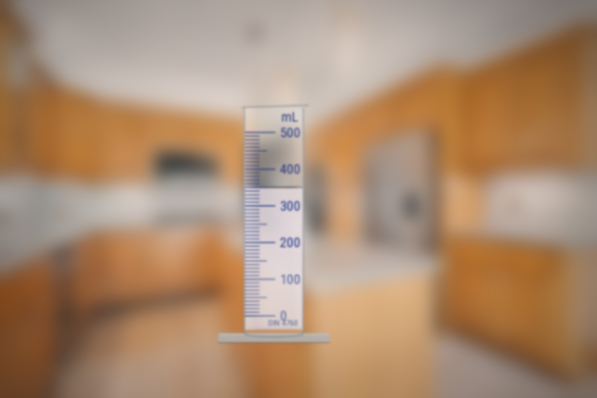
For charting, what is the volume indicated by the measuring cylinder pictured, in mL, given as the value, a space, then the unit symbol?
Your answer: 350 mL
